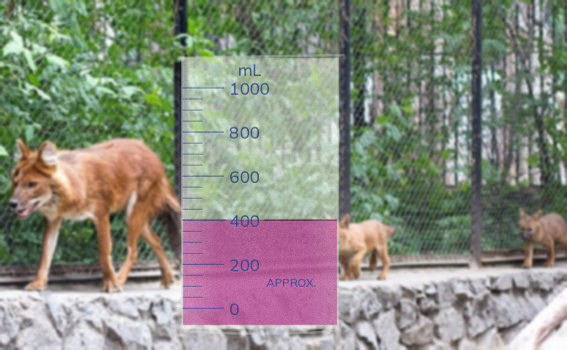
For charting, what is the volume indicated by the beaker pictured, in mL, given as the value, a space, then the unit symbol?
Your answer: 400 mL
